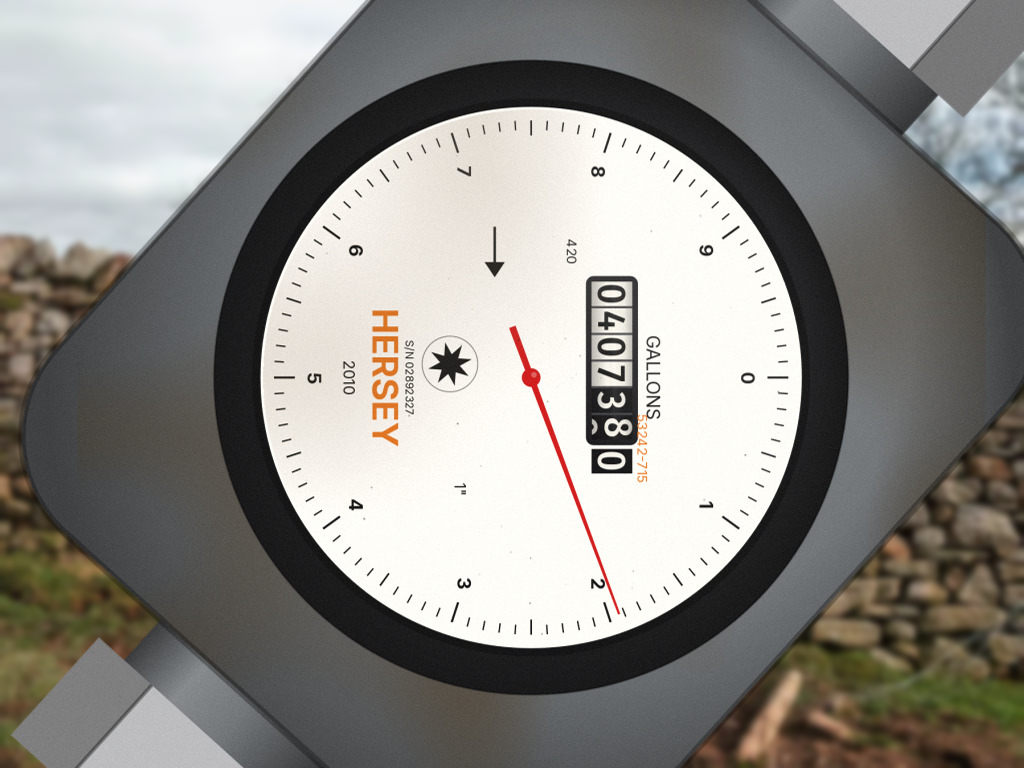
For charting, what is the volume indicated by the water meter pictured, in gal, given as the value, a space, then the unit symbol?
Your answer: 407381.9 gal
